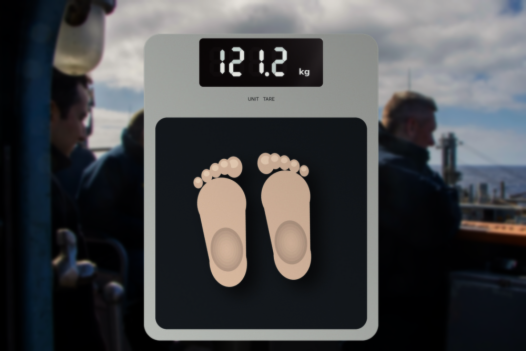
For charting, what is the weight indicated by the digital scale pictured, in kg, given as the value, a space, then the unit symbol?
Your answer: 121.2 kg
